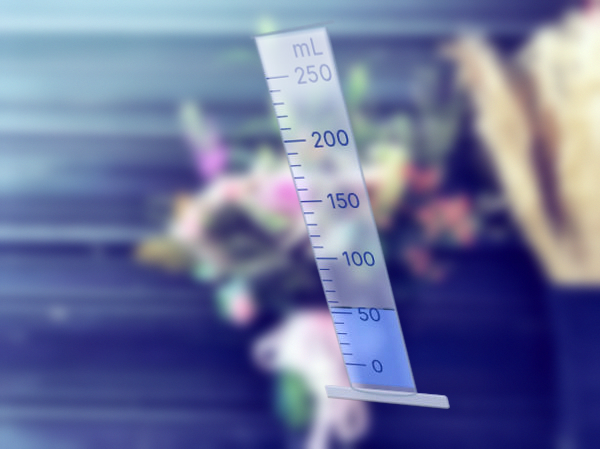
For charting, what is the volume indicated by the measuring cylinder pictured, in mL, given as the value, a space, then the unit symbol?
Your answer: 55 mL
